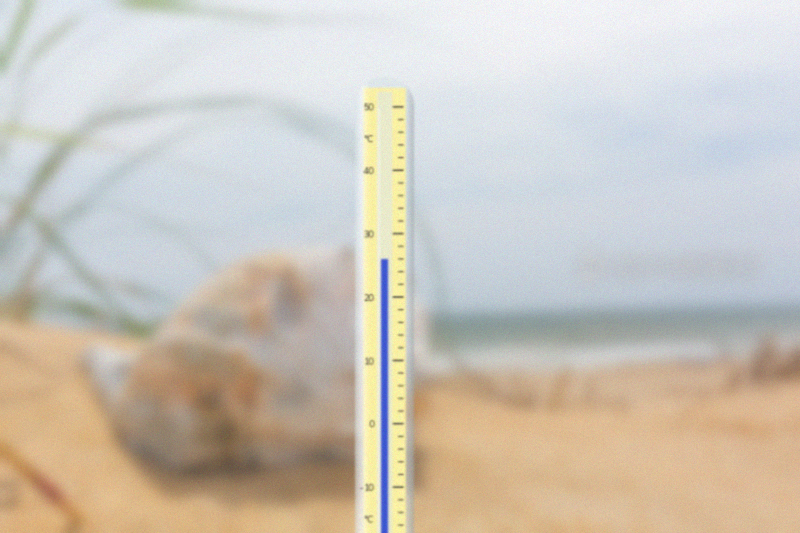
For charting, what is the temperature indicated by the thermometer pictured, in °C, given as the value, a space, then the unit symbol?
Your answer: 26 °C
